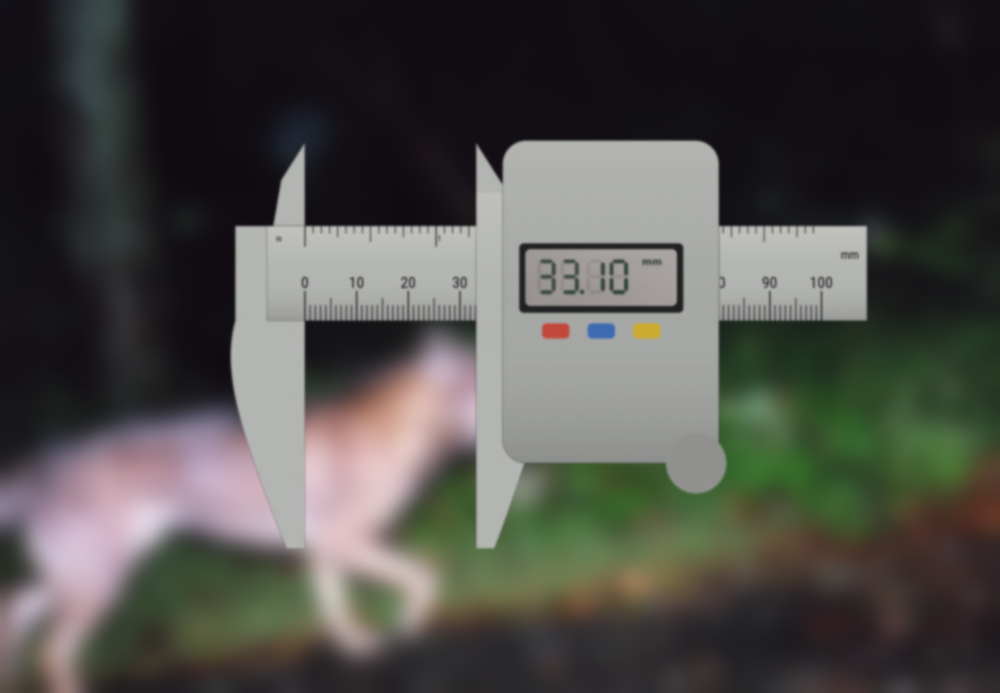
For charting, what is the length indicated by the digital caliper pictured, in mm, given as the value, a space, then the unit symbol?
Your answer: 33.10 mm
